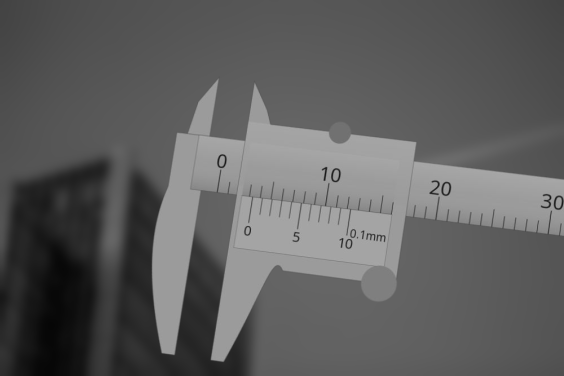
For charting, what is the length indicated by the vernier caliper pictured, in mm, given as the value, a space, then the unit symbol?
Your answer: 3.3 mm
